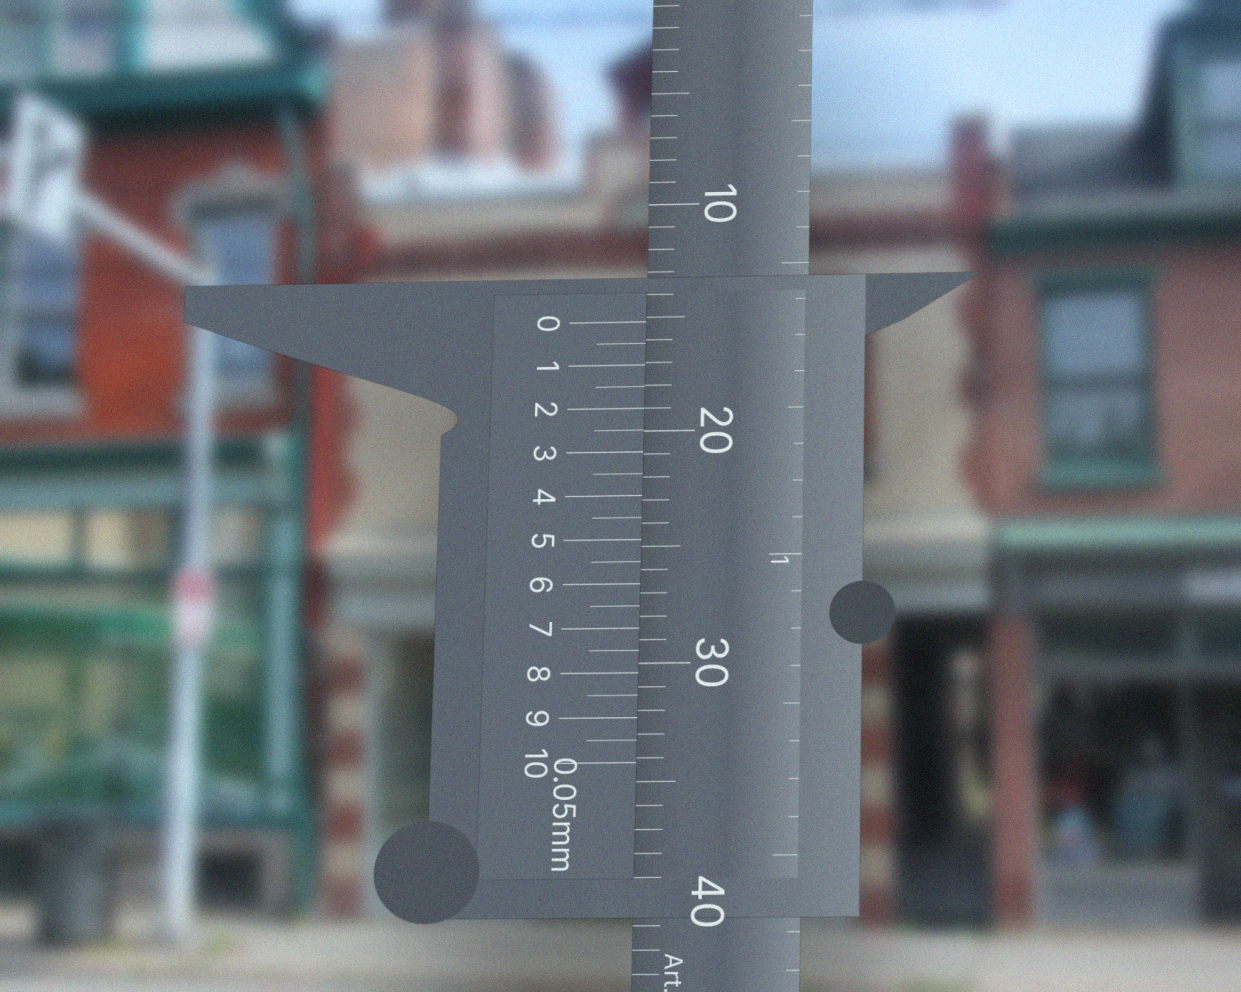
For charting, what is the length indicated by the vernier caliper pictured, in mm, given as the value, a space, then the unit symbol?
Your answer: 15.2 mm
